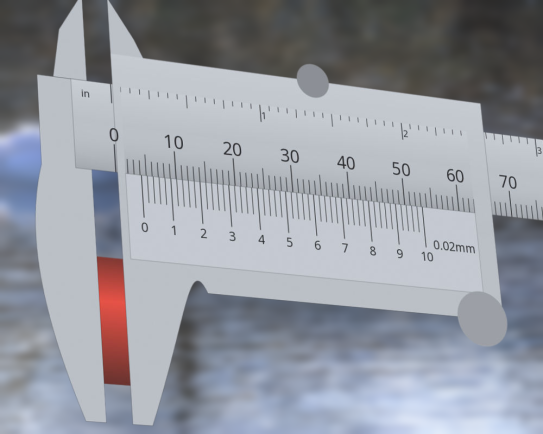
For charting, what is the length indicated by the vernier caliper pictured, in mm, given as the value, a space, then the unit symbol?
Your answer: 4.2 mm
